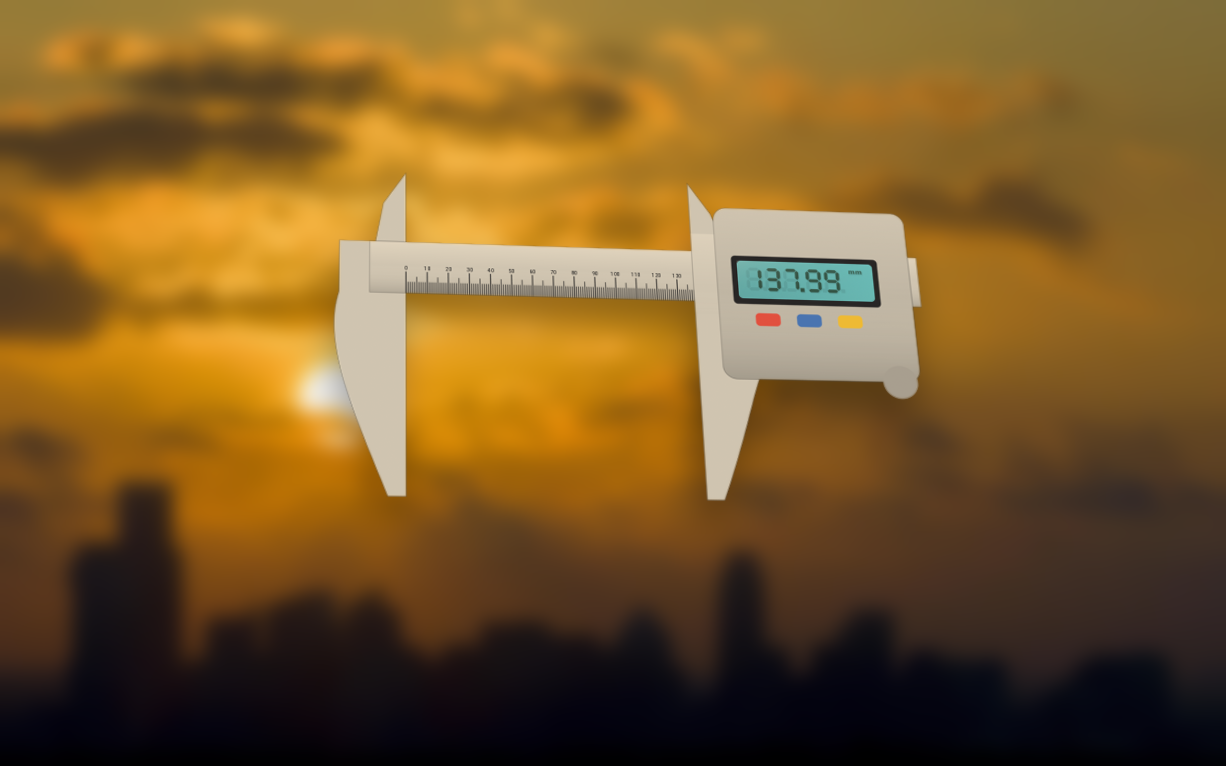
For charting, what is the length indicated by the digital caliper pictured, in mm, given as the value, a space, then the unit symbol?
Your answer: 137.99 mm
